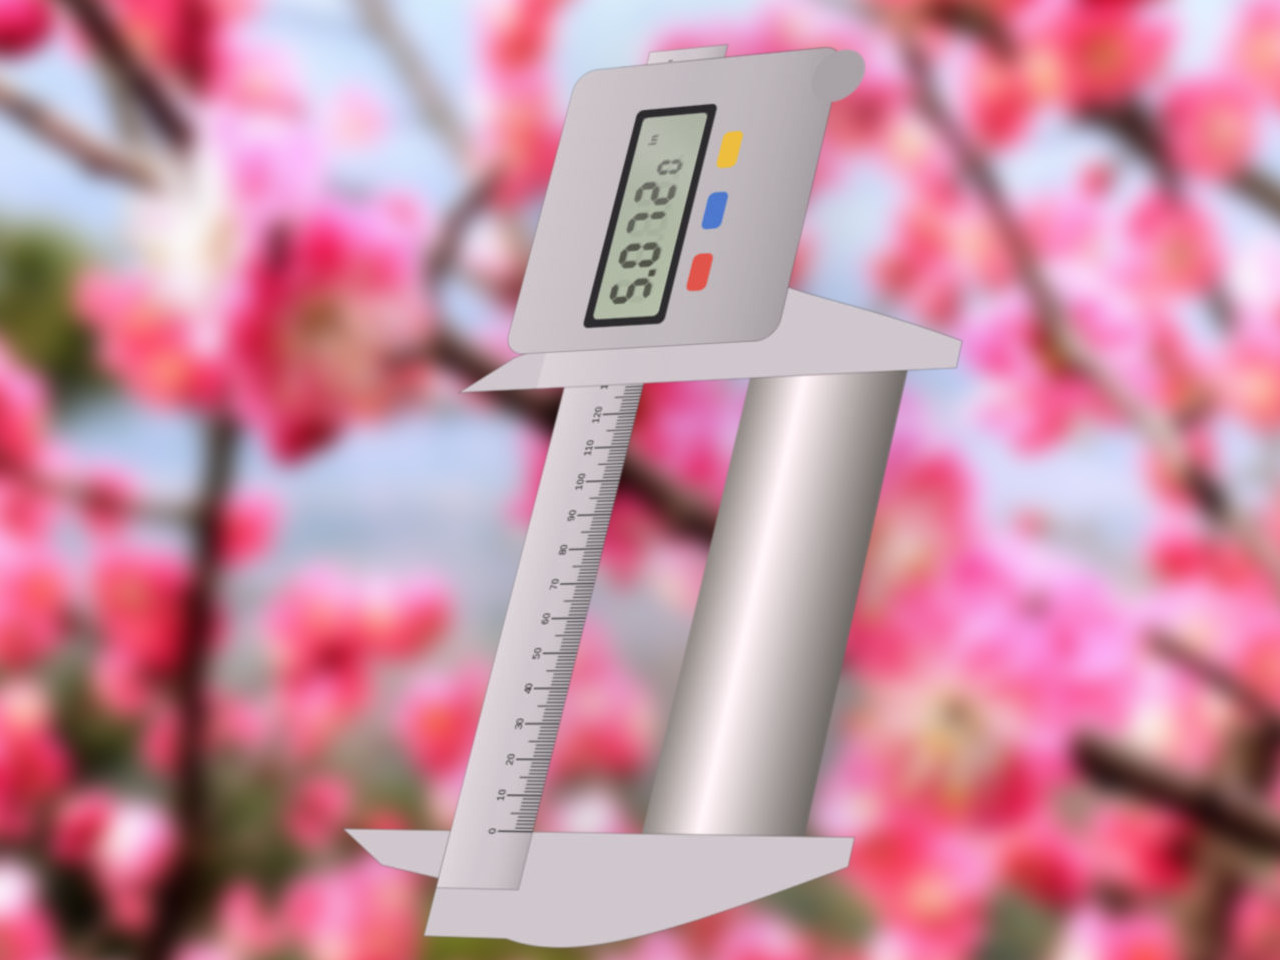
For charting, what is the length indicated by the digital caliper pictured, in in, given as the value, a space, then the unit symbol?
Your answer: 5.0720 in
